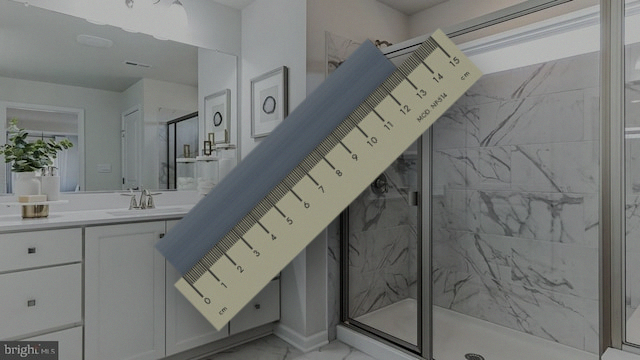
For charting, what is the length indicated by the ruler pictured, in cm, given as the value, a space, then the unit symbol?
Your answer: 13 cm
